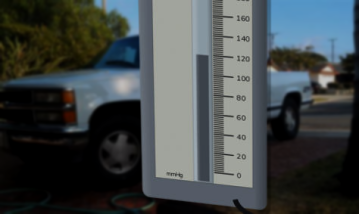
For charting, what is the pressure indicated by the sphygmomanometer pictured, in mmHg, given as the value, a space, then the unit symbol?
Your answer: 120 mmHg
